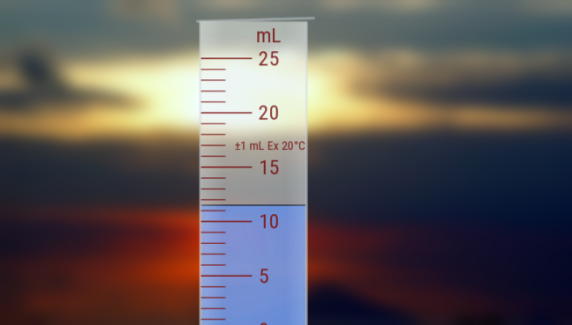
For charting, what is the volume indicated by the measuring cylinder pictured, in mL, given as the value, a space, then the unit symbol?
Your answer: 11.5 mL
